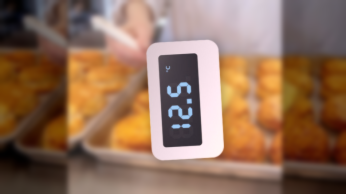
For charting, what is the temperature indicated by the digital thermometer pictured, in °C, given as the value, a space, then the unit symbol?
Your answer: 12.5 °C
